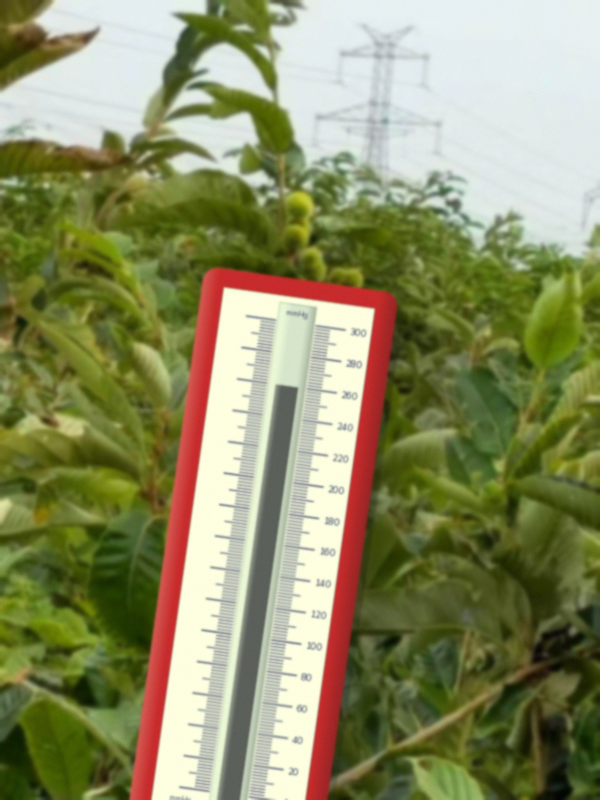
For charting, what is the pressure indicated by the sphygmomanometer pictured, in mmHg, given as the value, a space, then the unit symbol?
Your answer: 260 mmHg
